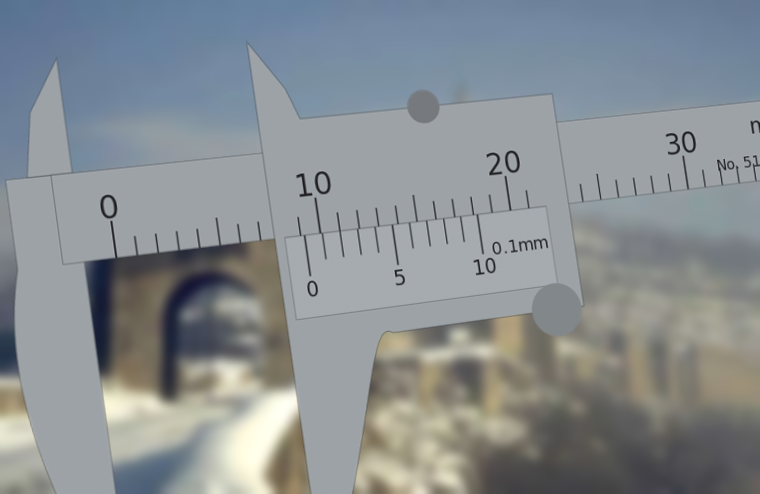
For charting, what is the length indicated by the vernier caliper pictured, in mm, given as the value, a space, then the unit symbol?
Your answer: 9.2 mm
